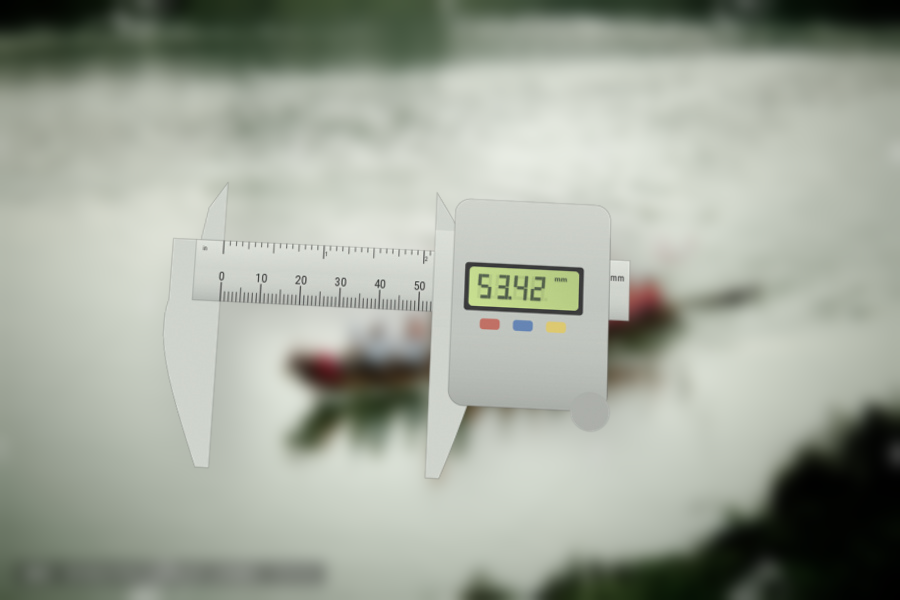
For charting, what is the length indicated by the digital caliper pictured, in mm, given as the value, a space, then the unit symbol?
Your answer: 53.42 mm
